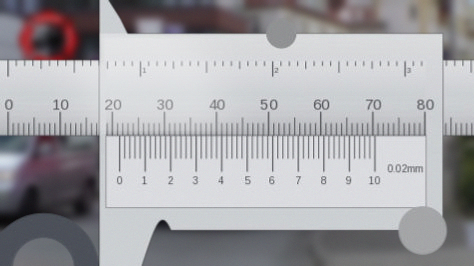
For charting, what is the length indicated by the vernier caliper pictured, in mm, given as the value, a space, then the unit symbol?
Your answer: 21.4 mm
